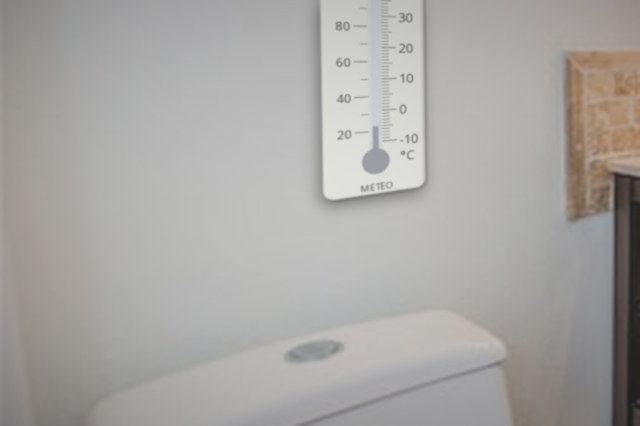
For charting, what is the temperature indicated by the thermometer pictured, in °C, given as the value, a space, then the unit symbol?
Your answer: -5 °C
